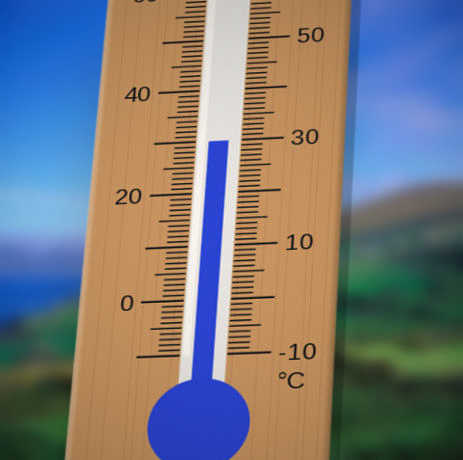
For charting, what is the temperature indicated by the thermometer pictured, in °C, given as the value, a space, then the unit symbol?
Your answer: 30 °C
